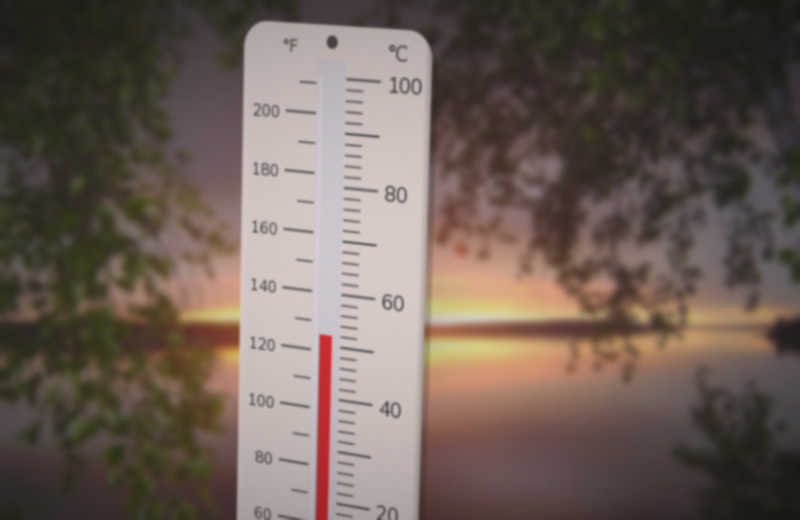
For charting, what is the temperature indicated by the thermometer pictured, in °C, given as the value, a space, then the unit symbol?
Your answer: 52 °C
